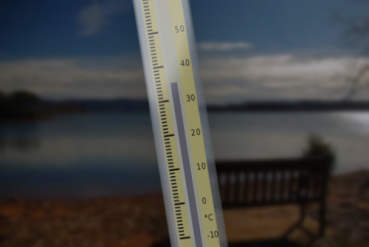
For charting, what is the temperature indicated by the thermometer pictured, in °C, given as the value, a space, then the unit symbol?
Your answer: 35 °C
